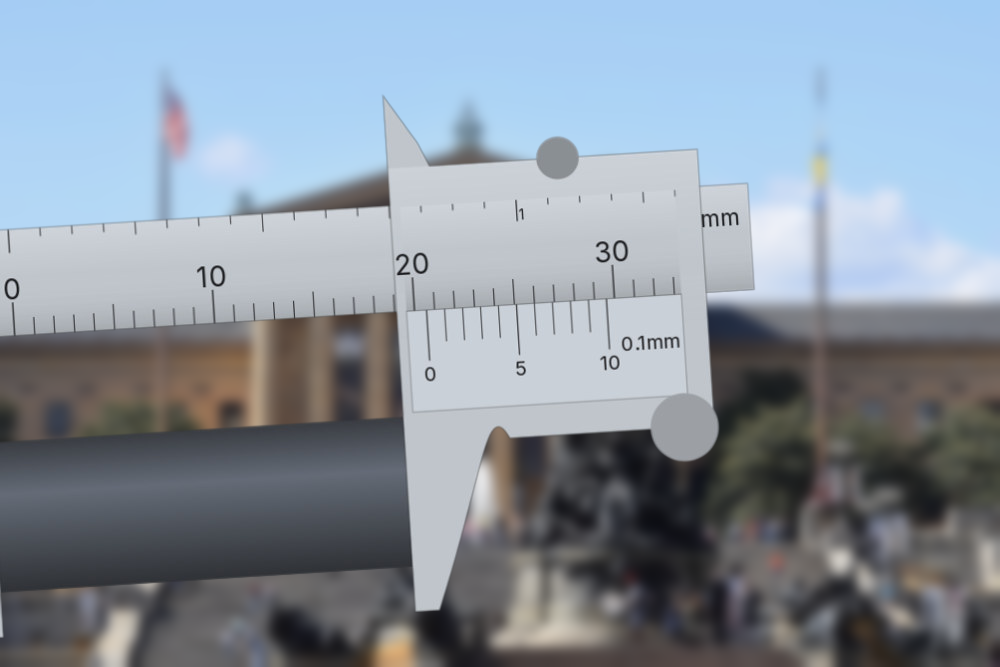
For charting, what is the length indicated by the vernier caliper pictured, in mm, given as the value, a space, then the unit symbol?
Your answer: 20.6 mm
